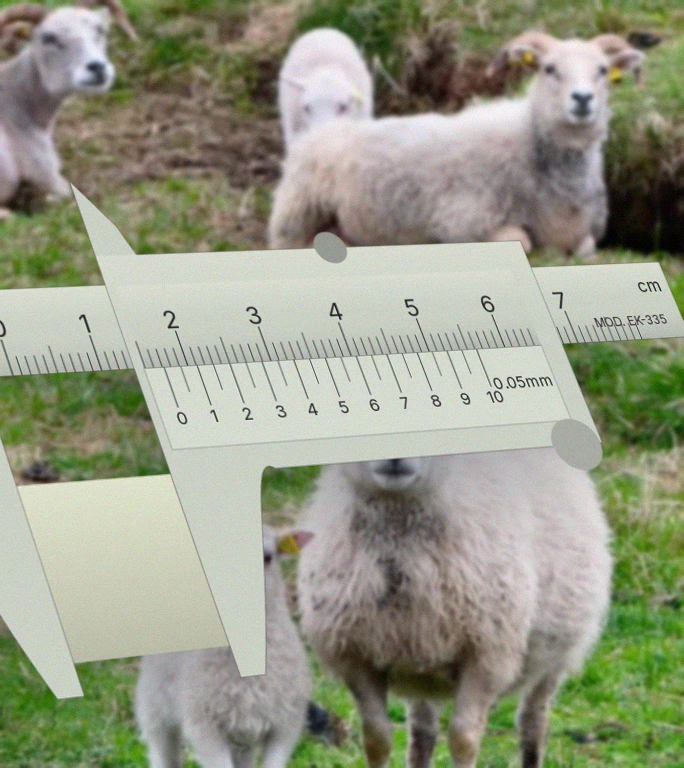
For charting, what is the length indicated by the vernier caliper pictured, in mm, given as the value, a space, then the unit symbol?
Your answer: 17.2 mm
